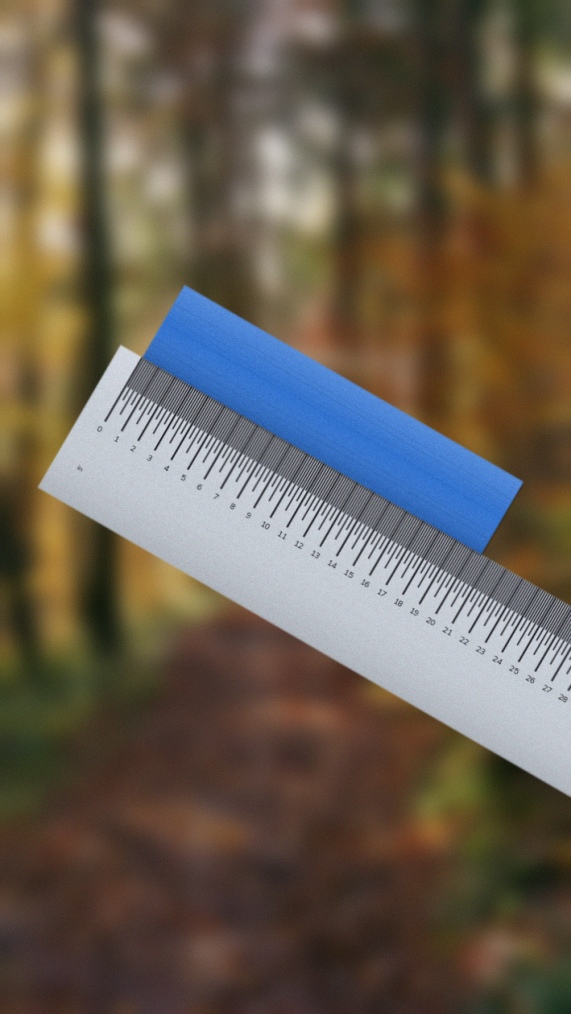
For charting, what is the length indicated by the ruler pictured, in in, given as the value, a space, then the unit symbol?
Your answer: 20.5 in
